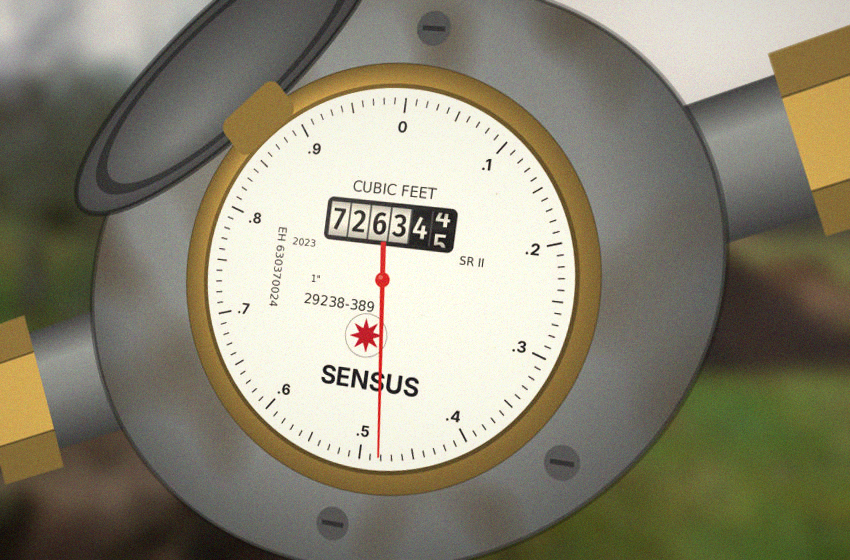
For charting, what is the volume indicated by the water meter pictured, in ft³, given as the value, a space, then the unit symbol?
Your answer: 726344.48 ft³
